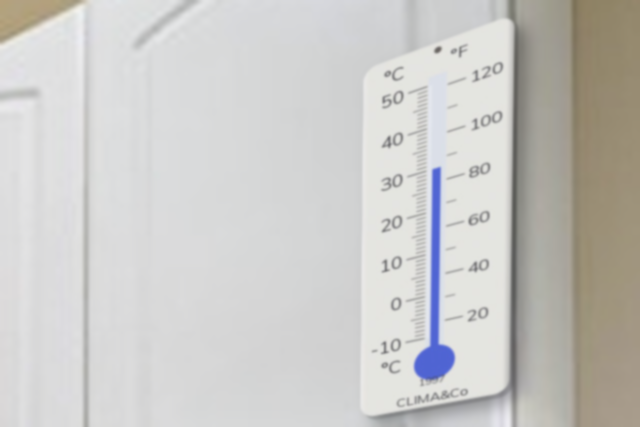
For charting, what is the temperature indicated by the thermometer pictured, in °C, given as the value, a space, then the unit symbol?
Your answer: 30 °C
